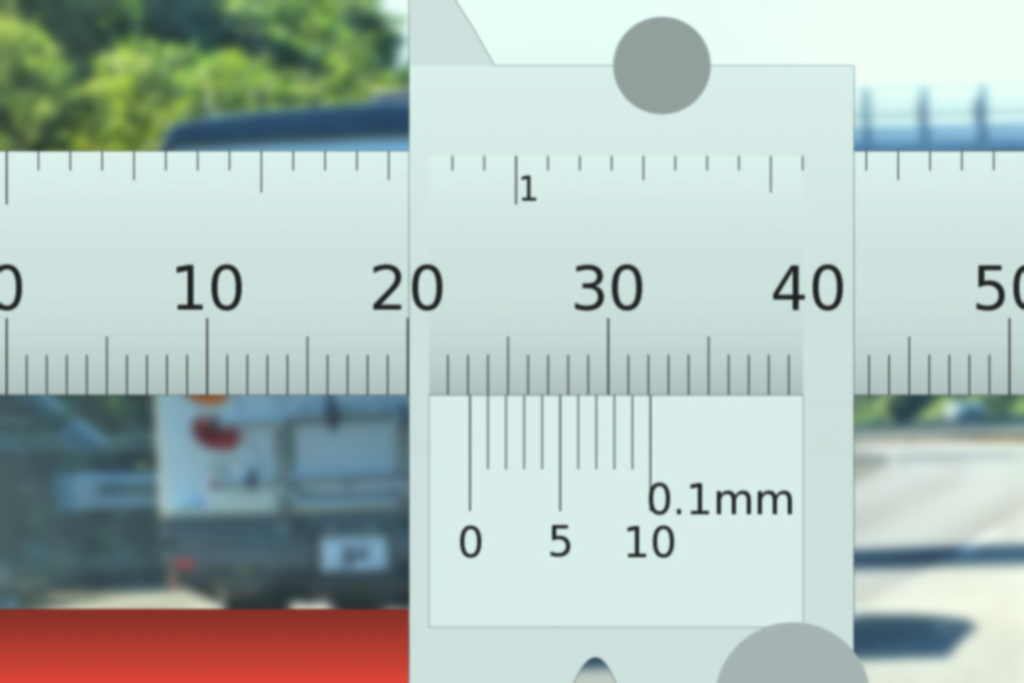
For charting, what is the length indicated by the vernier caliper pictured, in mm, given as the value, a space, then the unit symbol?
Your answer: 23.1 mm
